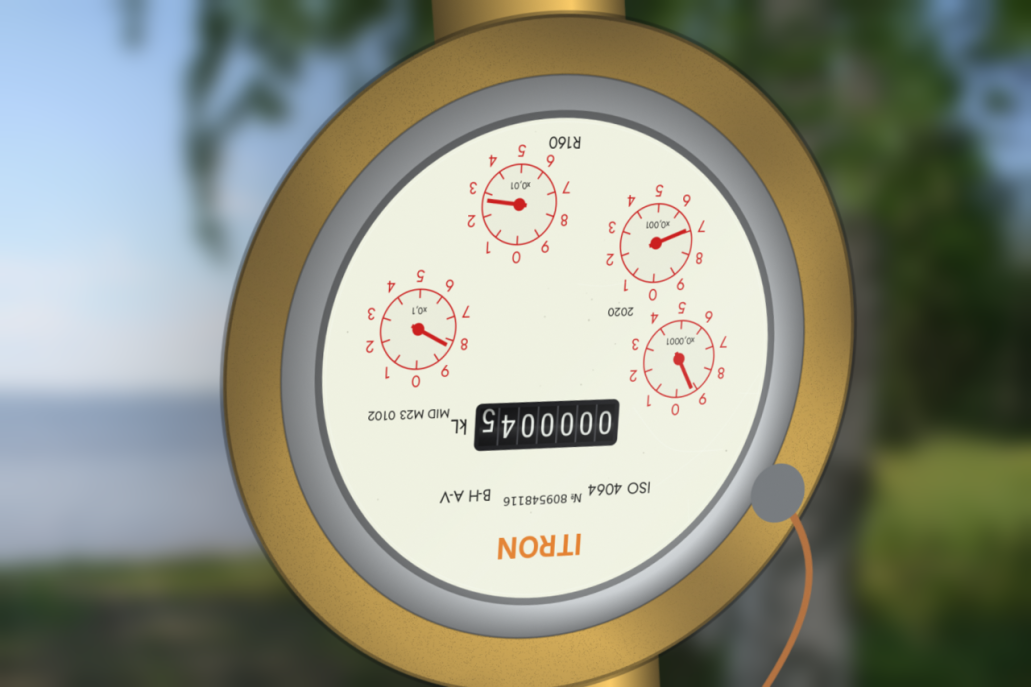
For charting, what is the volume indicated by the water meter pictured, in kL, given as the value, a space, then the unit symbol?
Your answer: 44.8269 kL
